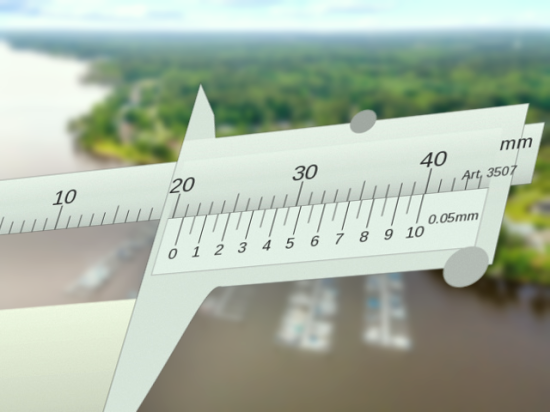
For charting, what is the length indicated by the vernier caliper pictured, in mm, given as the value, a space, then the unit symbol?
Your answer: 20.9 mm
